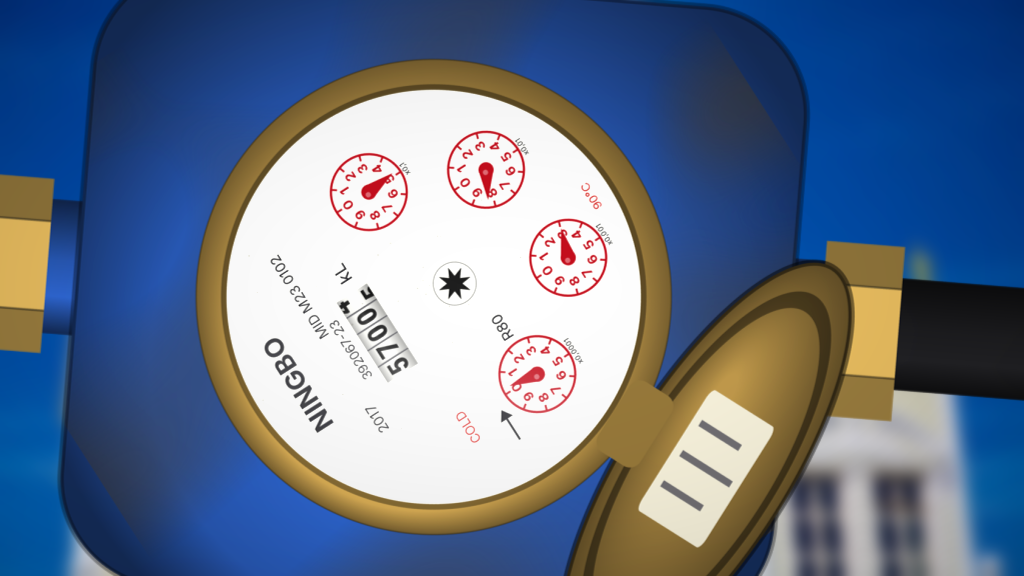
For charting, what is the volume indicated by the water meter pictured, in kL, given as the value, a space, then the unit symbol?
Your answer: 57004.4830 kL
